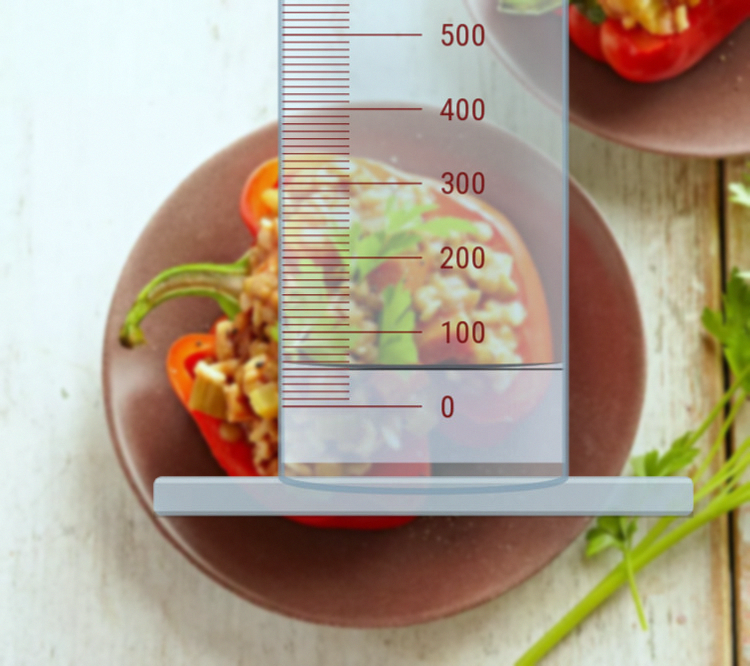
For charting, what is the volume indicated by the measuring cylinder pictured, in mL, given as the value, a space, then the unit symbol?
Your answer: 50 mL
